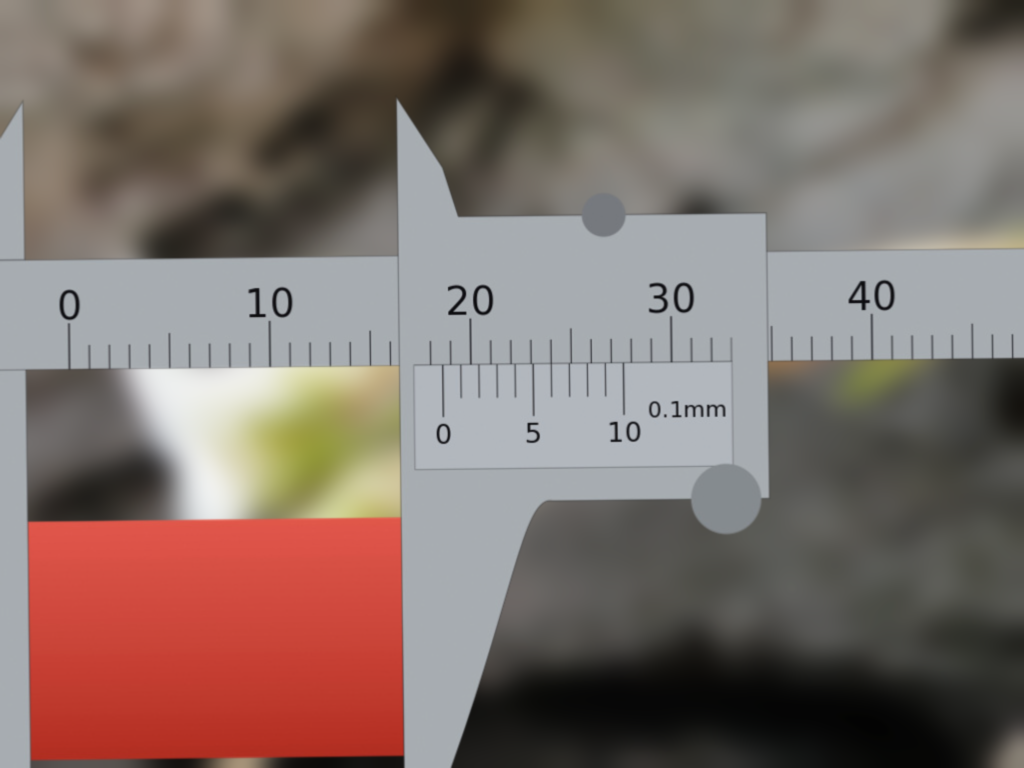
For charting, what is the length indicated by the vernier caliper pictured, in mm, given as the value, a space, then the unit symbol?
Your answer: 18.6 mm
